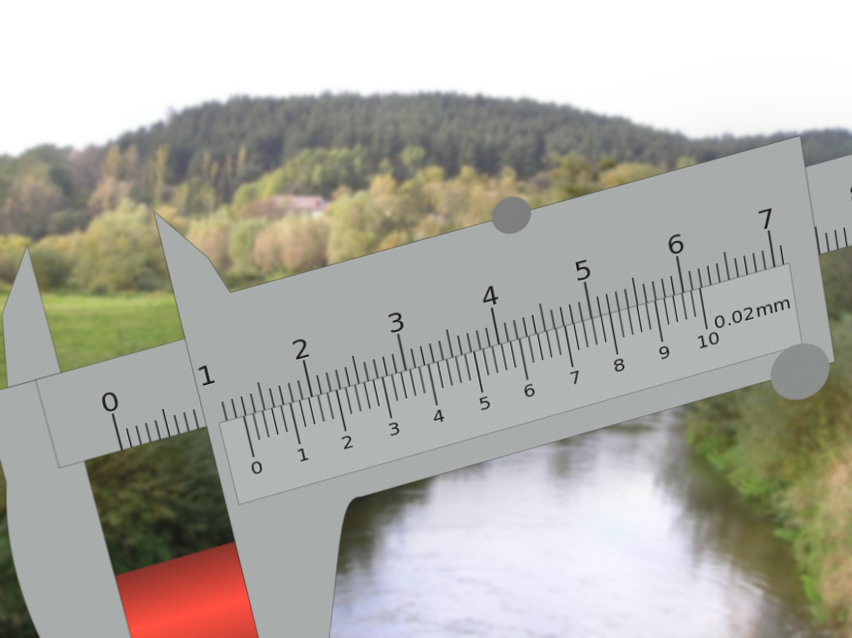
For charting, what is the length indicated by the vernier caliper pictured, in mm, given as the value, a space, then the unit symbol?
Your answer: 12.8 mm
